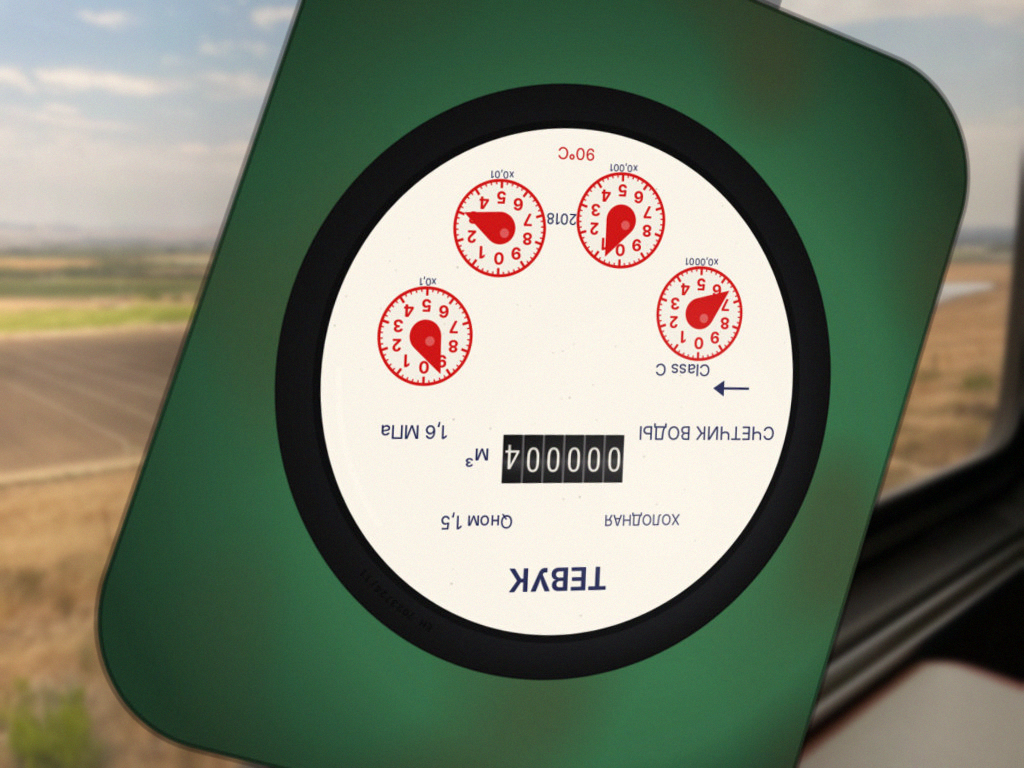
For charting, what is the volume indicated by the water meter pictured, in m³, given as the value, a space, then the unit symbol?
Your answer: 3.9306 m³
